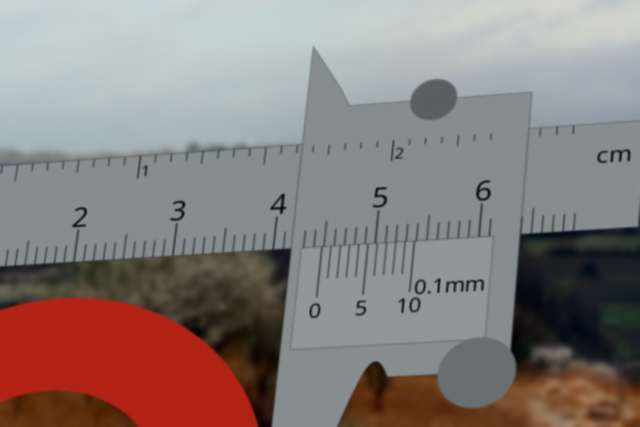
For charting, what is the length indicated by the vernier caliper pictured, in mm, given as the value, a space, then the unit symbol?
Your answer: 44.8 mm
